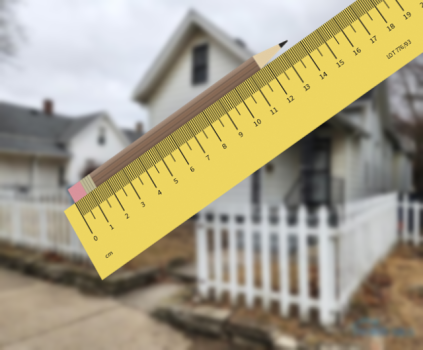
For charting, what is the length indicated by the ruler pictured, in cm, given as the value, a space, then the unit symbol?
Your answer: 13.5 cm
